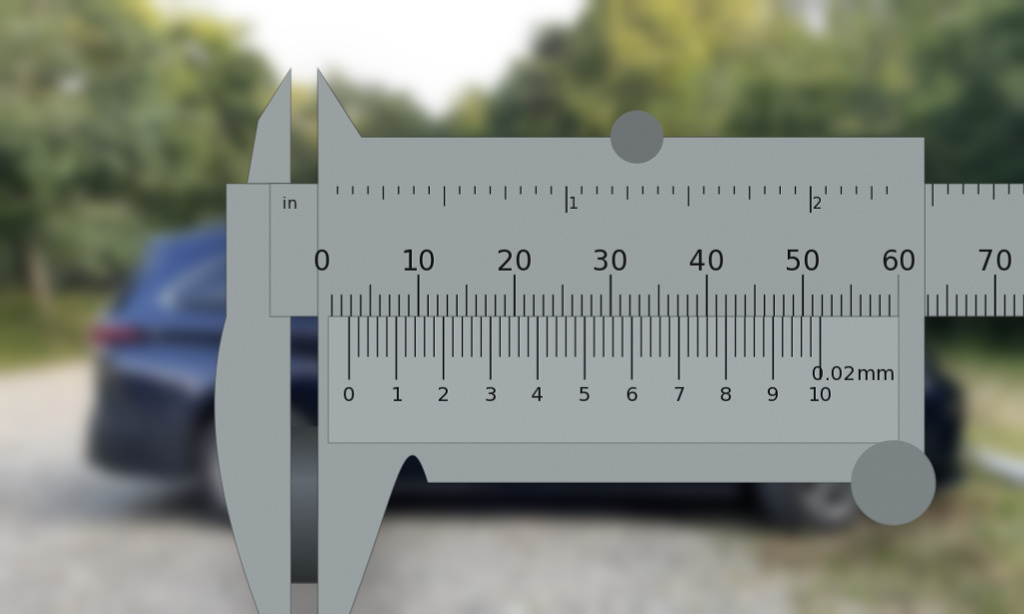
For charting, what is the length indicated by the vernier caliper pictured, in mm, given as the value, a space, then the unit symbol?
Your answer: 2.8 mm
